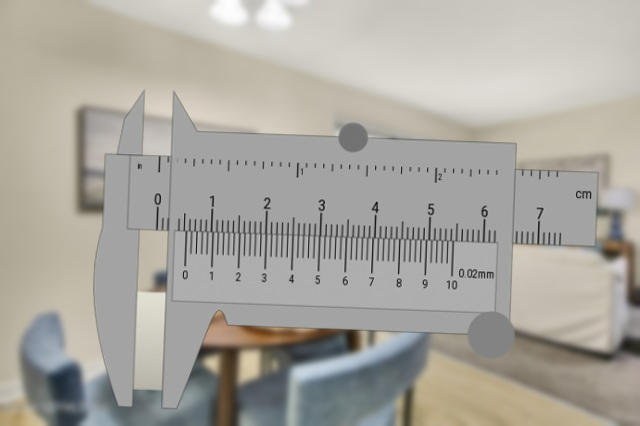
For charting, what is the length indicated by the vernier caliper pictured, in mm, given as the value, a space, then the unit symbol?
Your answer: 5.4 mm
